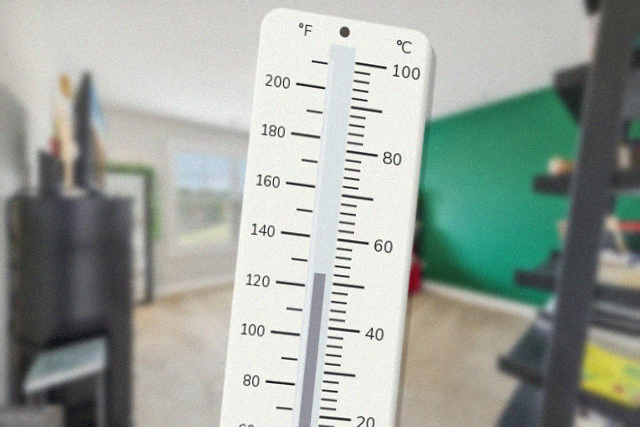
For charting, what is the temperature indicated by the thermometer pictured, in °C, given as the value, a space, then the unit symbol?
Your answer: 52 °C
